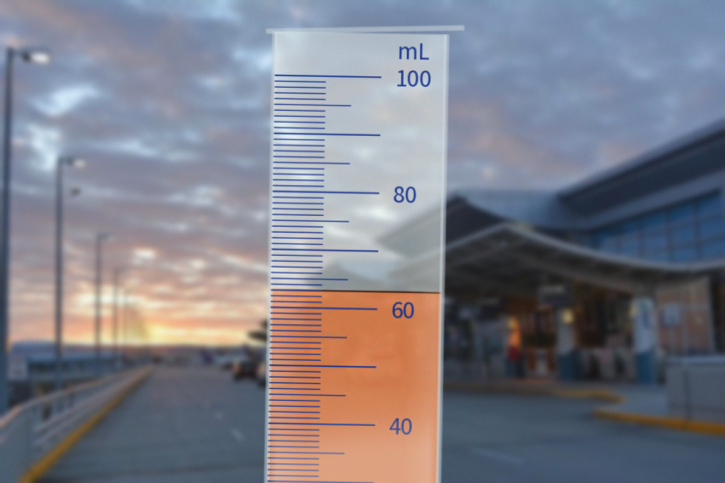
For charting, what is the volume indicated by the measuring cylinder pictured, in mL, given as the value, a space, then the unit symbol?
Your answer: 63 mL
